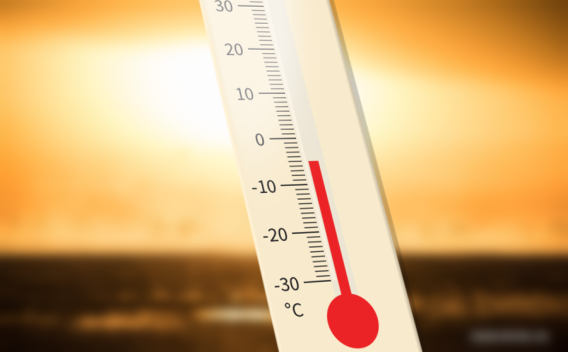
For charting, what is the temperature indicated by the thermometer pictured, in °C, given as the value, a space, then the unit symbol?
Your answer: -5 °C
